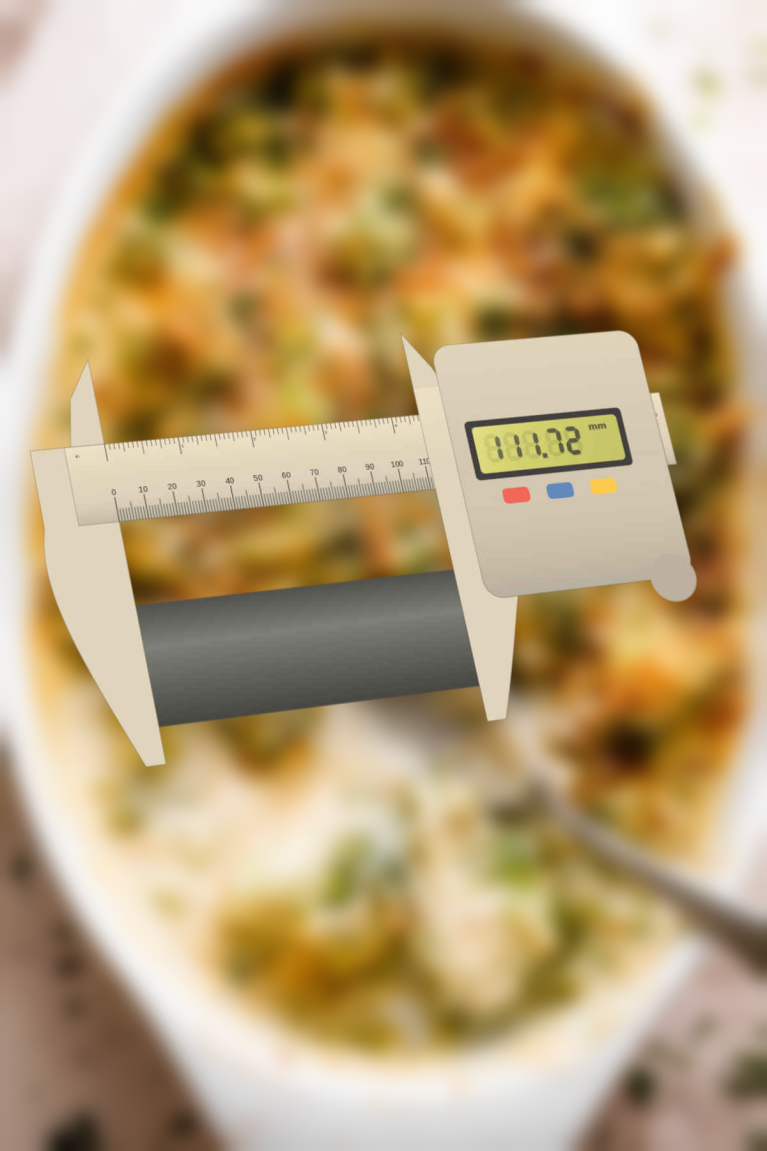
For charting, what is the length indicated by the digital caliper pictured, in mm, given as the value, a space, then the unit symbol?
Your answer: 111.72 mm
